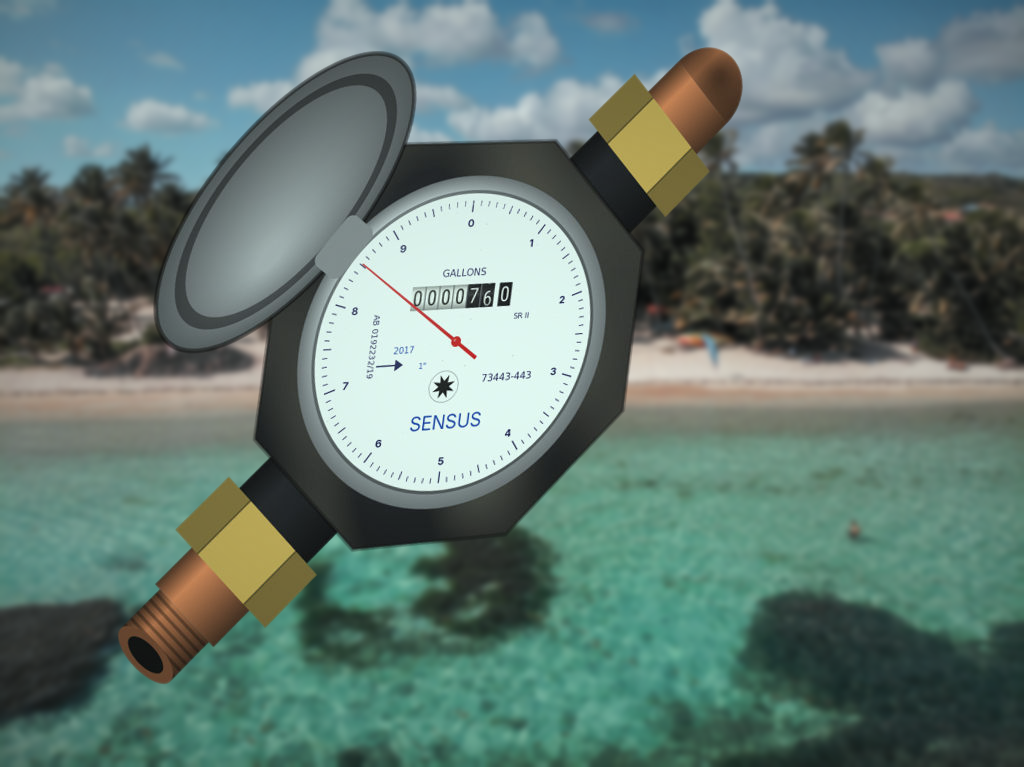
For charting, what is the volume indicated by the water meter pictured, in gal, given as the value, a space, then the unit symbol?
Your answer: 758.5 gal
